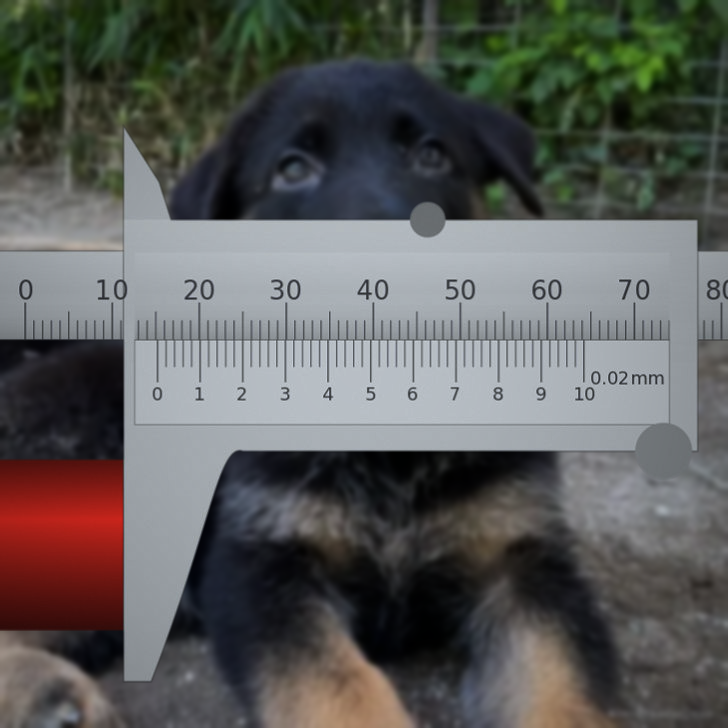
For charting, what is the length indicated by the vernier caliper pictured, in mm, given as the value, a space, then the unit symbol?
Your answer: 15.2 mm
